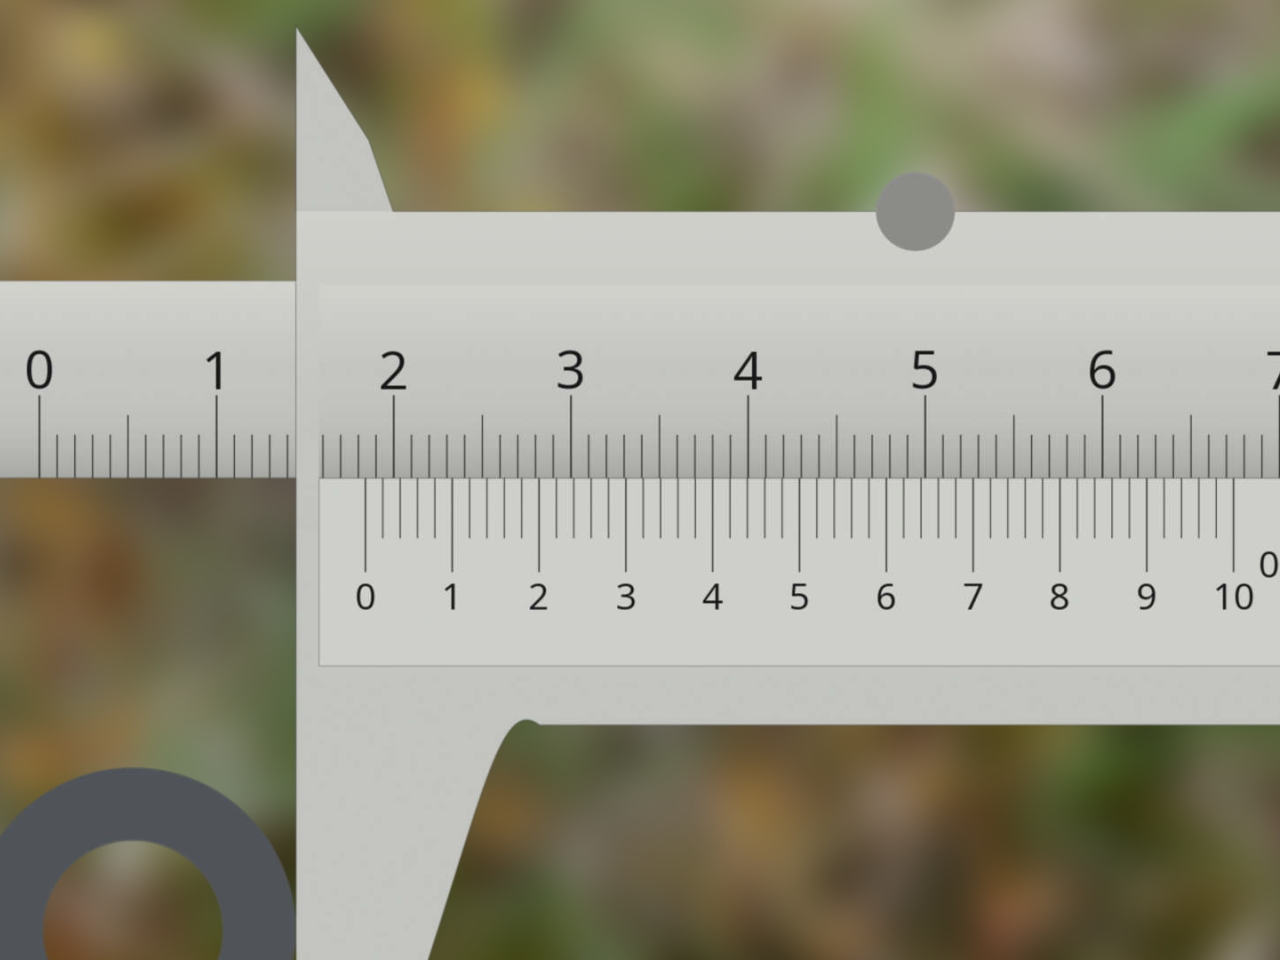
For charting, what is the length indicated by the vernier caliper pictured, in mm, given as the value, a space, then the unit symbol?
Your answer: 18.4 mm
